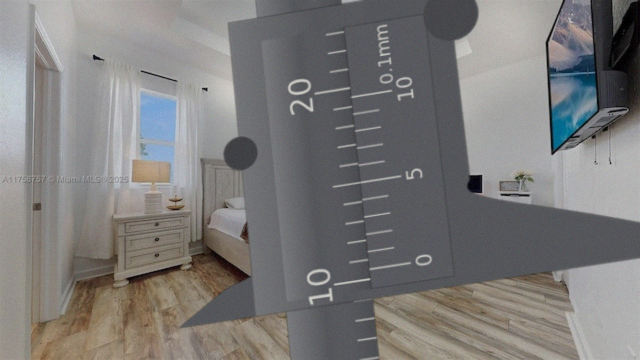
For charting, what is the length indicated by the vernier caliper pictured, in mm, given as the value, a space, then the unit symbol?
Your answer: 10.5 mm
